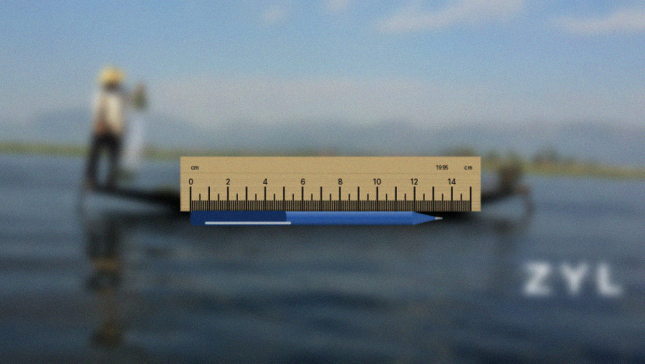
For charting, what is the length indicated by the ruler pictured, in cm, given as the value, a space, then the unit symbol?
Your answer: 13.5 cm
